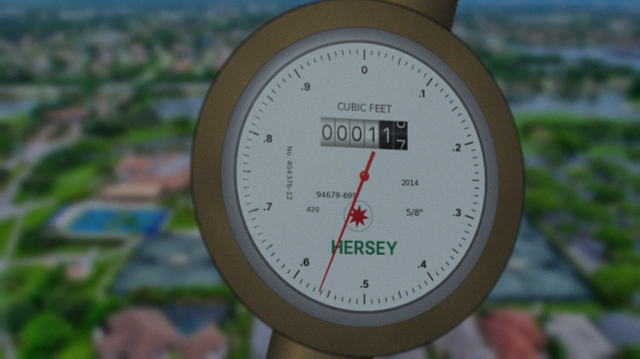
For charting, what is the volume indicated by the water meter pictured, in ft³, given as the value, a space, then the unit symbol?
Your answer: 116.56 ft³
